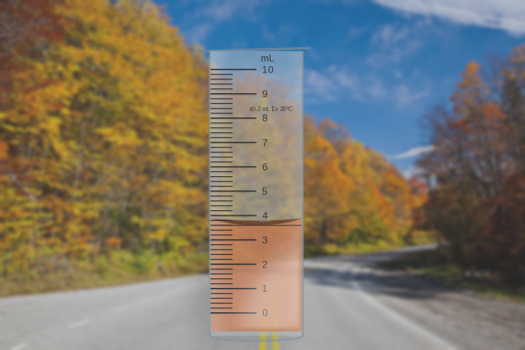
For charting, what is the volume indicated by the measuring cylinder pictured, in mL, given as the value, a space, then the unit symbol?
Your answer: 3.6 mL
